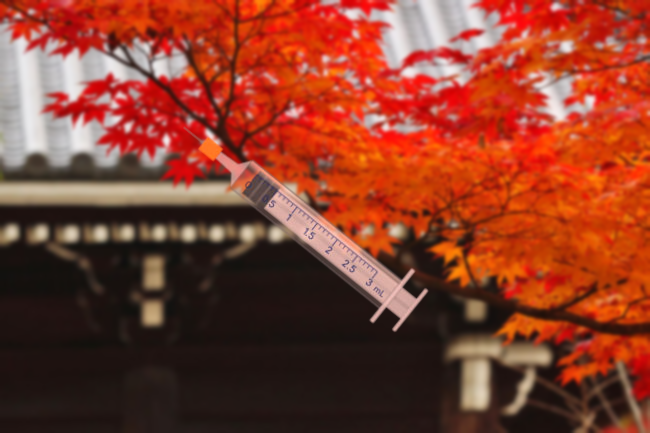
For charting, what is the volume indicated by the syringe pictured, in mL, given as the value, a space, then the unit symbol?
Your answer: 0 mL
